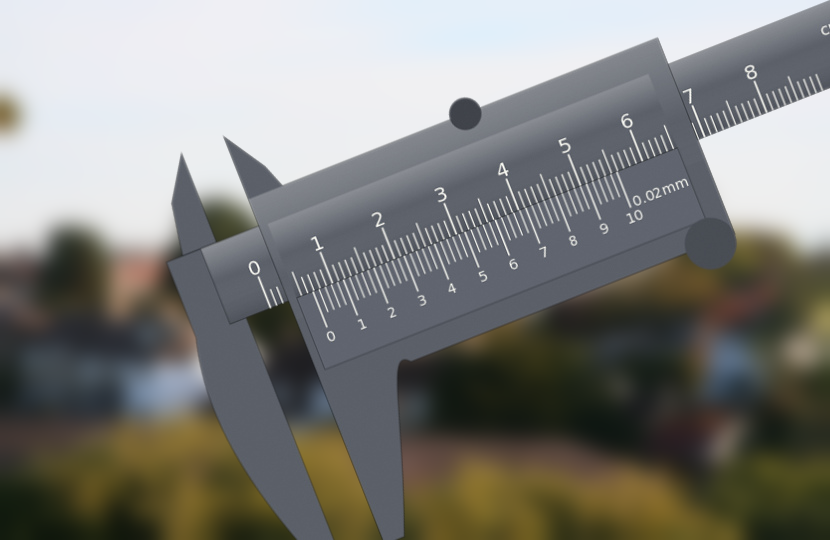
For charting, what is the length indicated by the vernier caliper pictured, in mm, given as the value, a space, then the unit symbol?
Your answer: 6.8 mm
